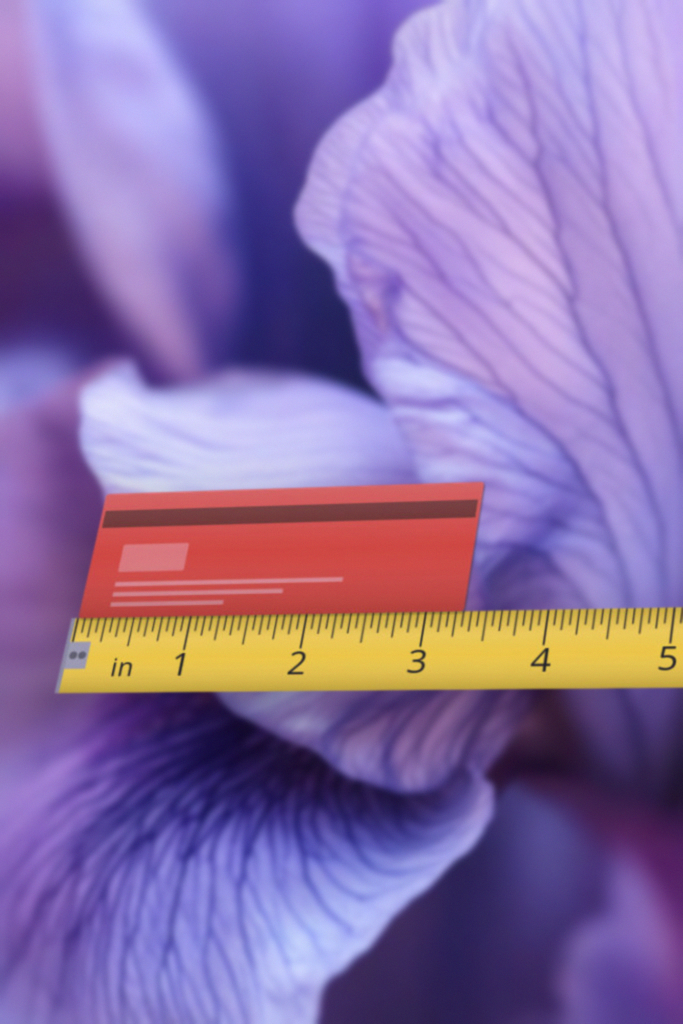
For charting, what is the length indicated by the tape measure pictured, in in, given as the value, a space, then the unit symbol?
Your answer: 3.3125 in
